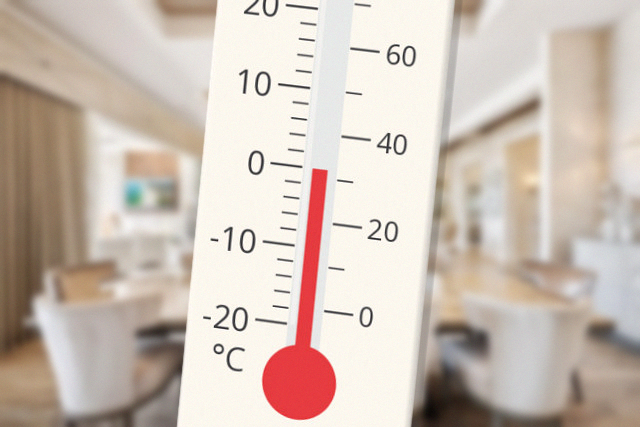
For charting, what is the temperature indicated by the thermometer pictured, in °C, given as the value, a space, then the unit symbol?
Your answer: 0 °C
